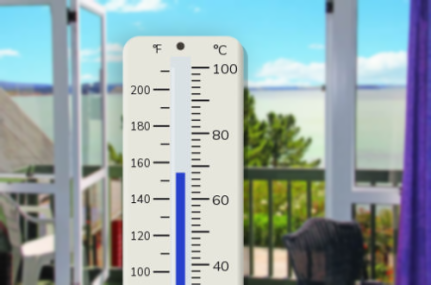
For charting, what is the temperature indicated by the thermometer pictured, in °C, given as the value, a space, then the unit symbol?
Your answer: 68 °C
